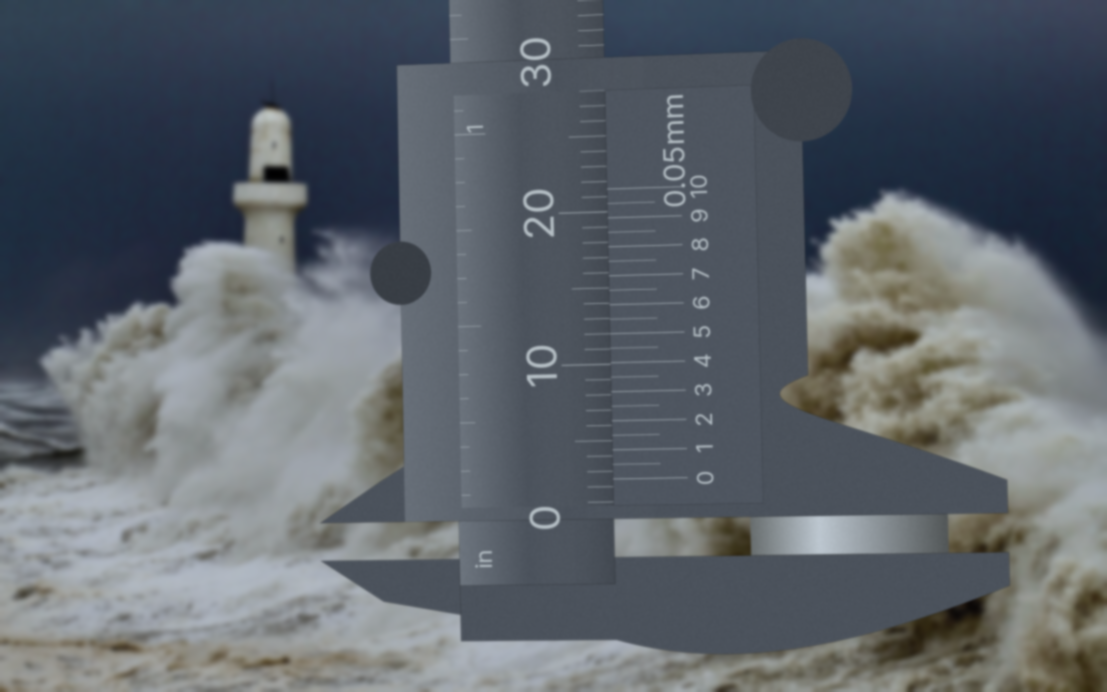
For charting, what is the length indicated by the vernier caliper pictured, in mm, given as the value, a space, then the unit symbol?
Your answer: 2.5 mm
